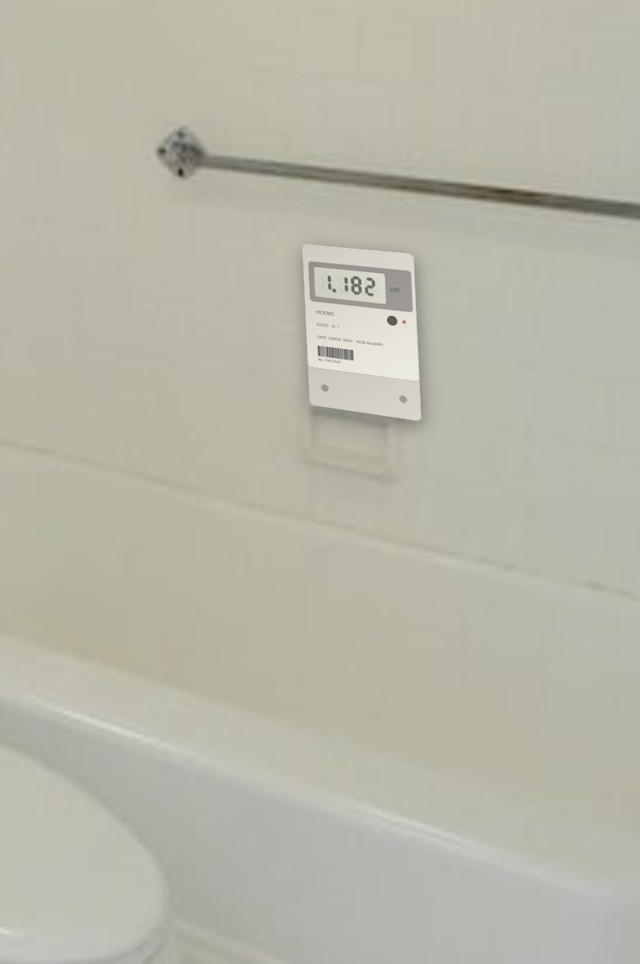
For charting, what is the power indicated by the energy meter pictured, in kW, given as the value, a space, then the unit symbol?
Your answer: 1.182 kW
